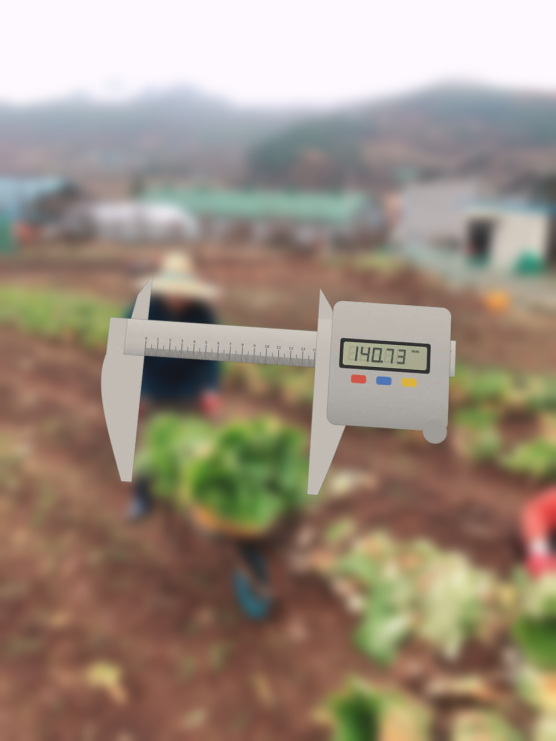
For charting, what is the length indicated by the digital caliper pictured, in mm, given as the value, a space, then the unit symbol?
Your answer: 140.73 mm
